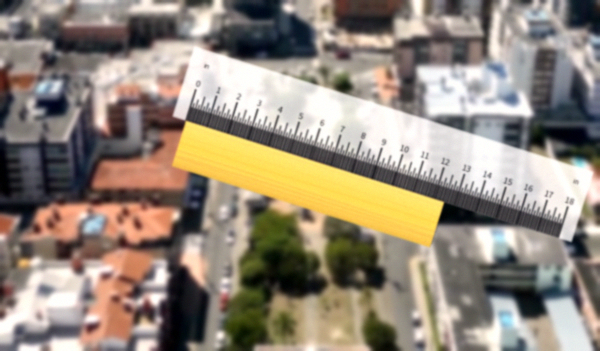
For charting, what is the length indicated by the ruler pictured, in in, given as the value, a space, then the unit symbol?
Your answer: 12.5 in
